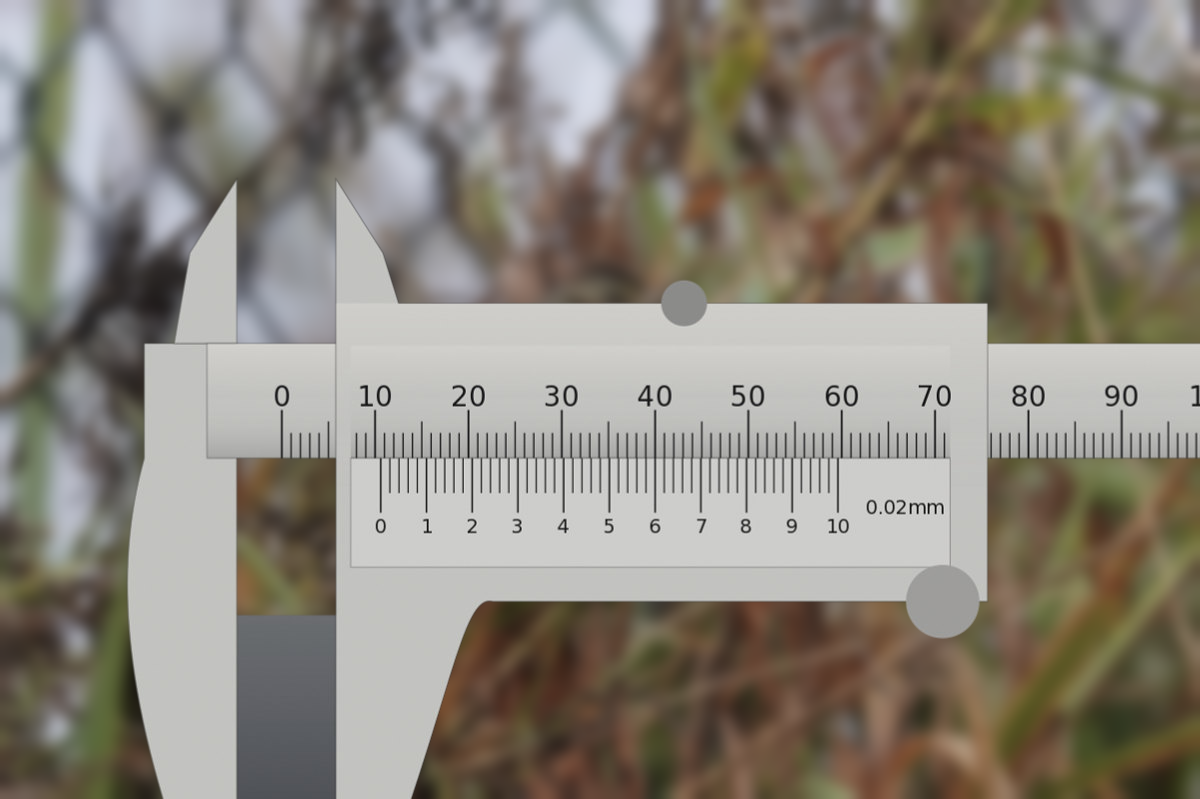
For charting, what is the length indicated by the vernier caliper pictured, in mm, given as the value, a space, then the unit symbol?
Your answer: 10.6 mm
